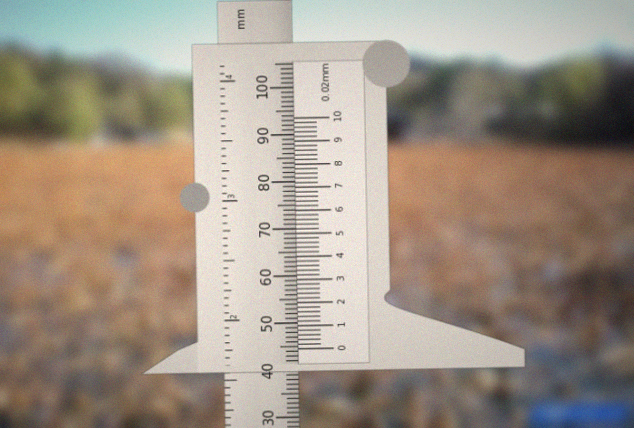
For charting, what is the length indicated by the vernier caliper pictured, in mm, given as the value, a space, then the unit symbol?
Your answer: 44.5 mm
